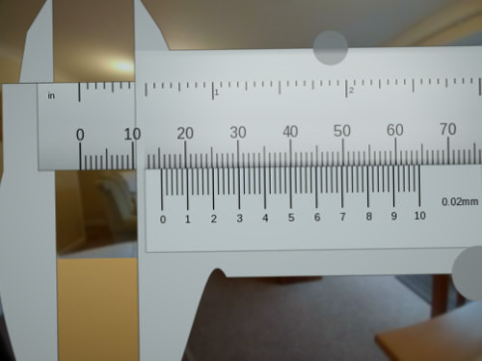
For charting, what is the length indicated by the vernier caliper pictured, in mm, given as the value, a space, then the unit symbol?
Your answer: 15.4 mm
